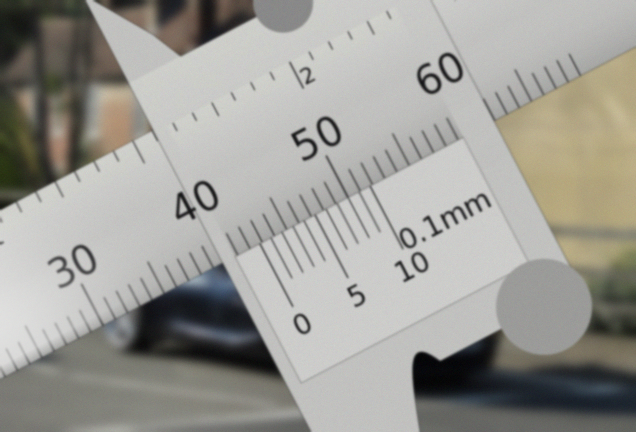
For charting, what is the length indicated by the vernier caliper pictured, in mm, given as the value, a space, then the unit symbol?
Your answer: 42.8 mm
